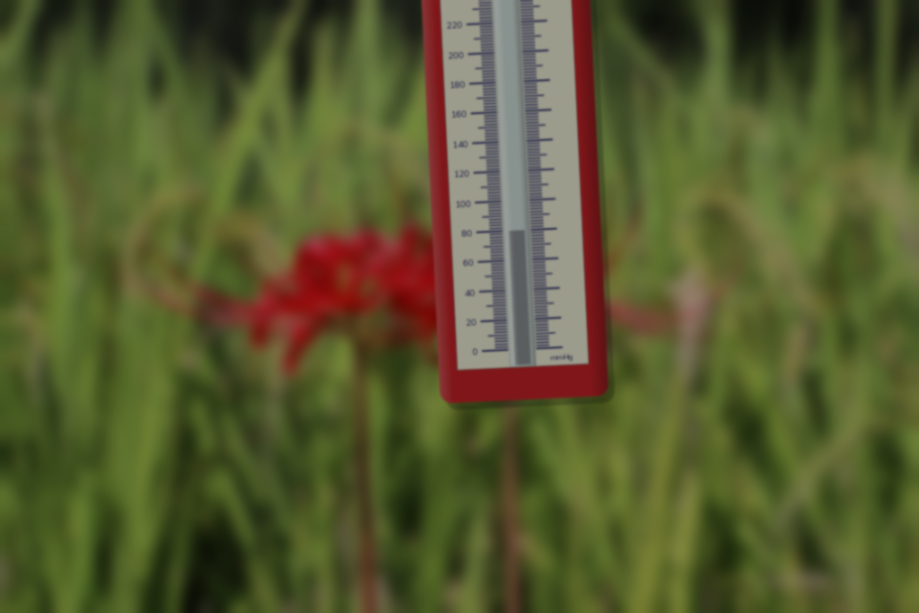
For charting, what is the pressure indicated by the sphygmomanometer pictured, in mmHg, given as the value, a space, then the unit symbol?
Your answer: 80 mmHg
